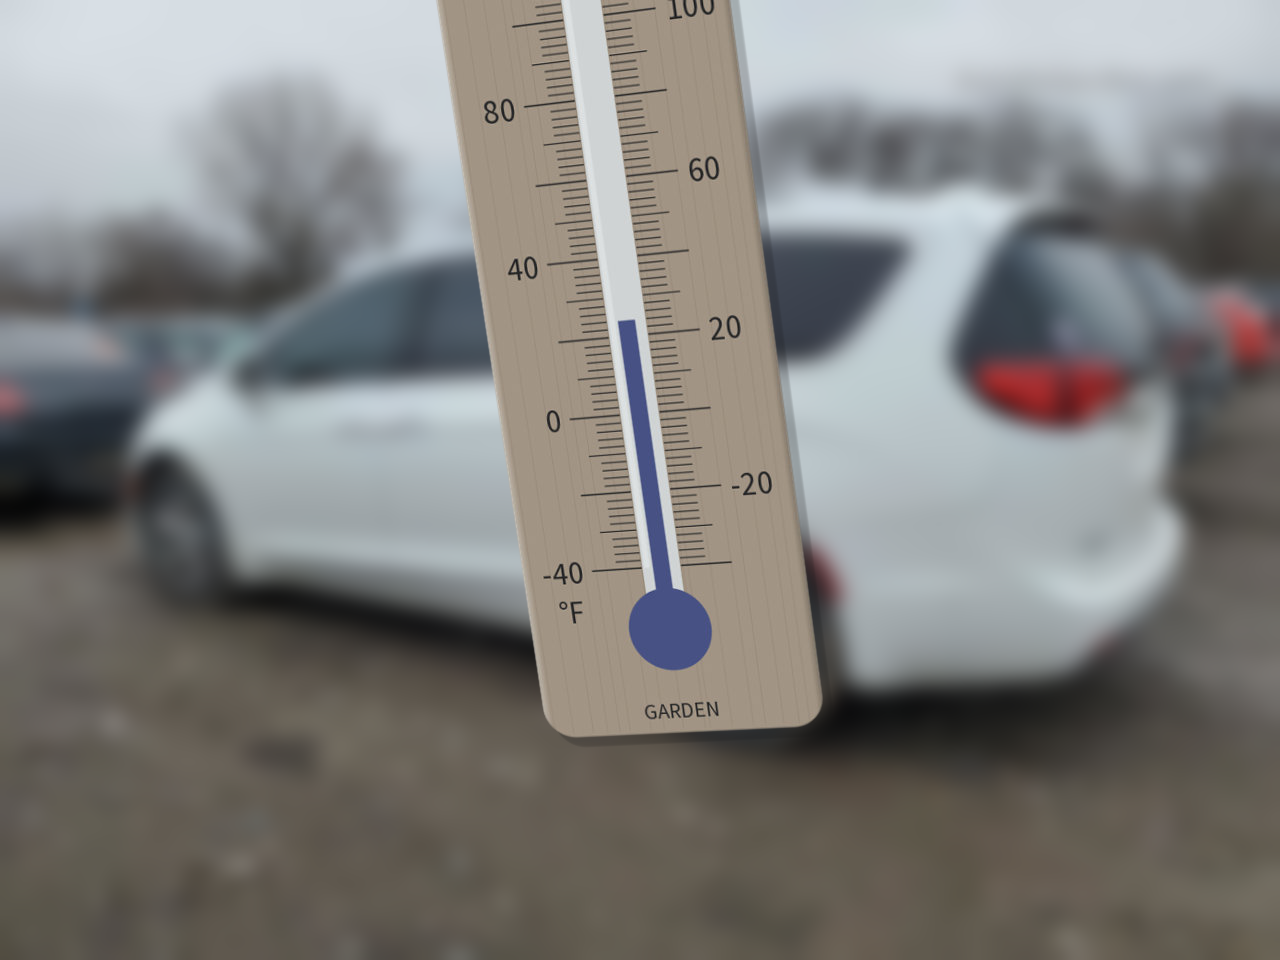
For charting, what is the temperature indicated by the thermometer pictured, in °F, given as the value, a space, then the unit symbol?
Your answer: 24 °F
